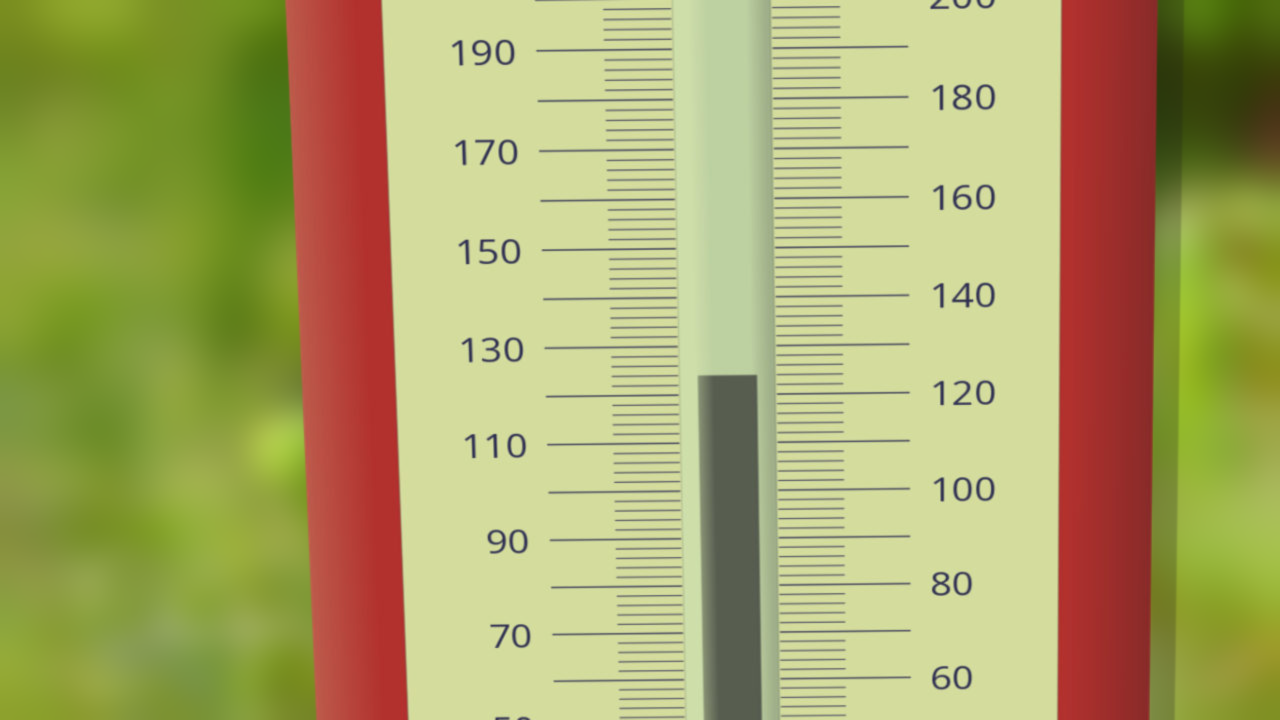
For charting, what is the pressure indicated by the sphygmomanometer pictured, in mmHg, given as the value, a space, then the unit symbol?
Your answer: 124 mmHg
